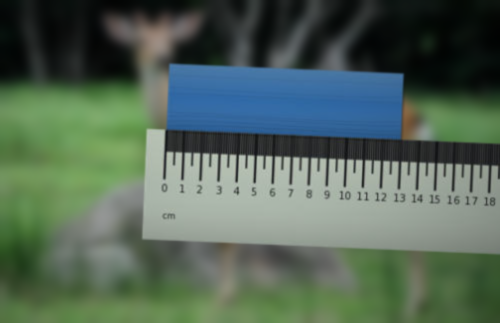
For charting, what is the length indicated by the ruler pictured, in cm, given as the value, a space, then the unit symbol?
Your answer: 13 cm
